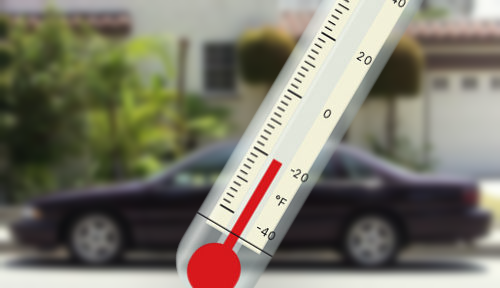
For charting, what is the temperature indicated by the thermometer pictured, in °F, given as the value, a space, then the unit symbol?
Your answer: -20 °F
